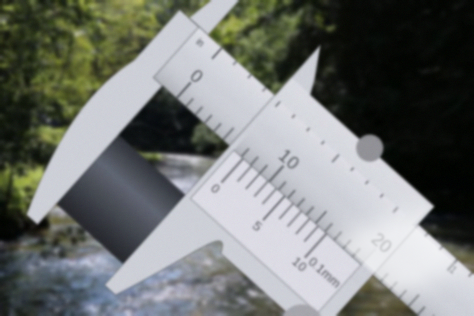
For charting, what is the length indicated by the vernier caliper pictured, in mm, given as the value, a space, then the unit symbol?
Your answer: 7.2 mm
